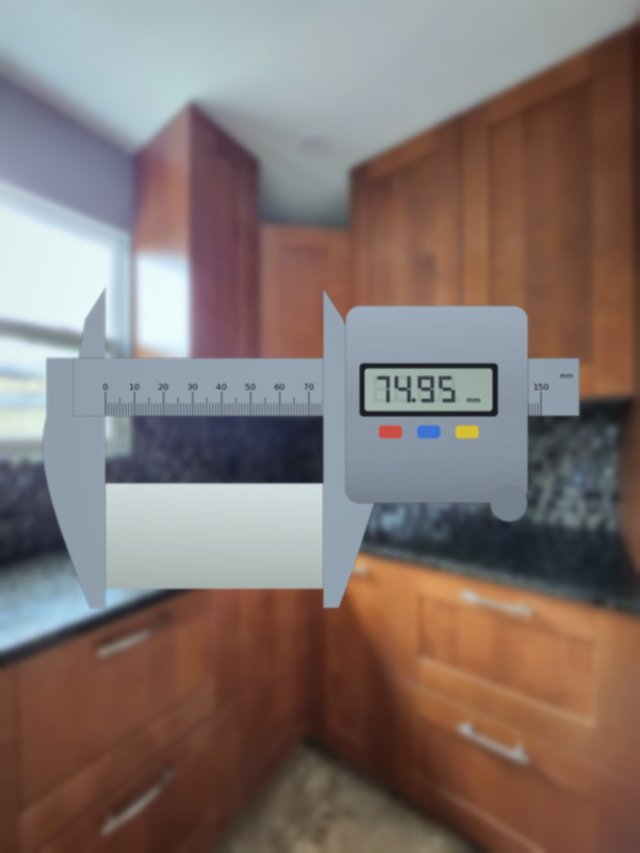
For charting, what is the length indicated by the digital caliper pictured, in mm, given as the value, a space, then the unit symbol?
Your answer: 74.95 mm
